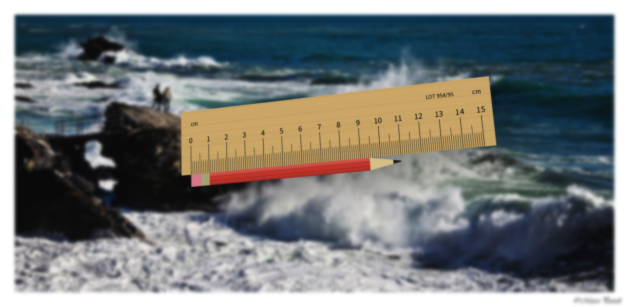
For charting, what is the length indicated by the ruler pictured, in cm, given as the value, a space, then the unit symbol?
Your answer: 11 cm
